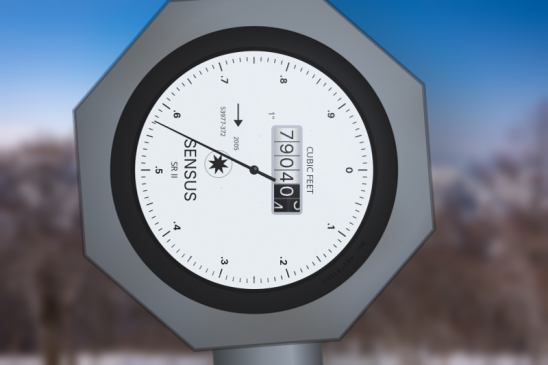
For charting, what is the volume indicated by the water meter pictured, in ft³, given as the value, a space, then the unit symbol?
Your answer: 790403.57 ft³
